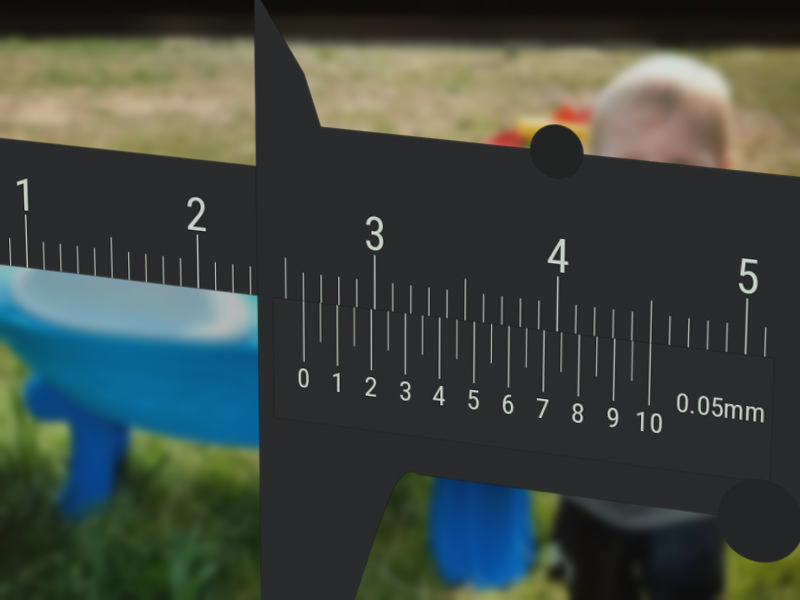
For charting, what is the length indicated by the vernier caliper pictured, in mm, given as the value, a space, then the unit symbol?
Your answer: 26.0 mm
